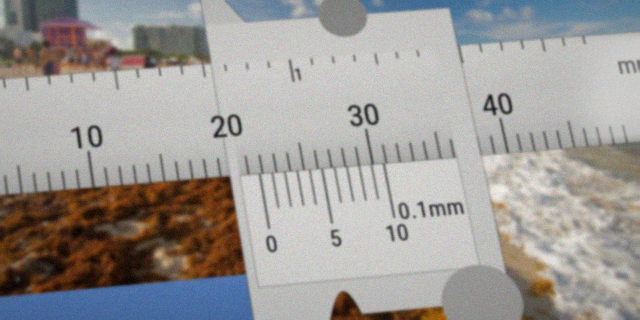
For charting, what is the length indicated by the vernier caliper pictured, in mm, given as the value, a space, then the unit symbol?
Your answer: 21.8 mm
